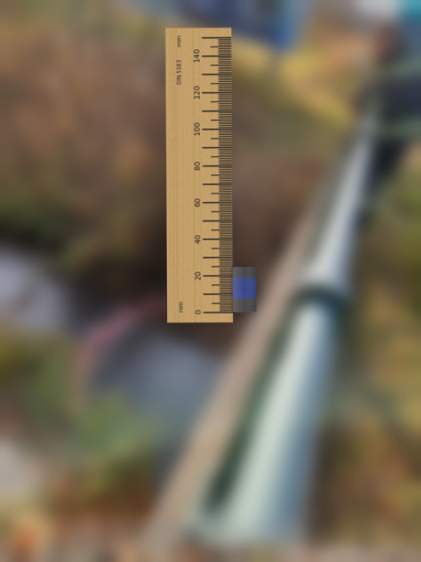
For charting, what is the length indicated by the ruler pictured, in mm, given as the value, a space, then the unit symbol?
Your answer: 25 mm
